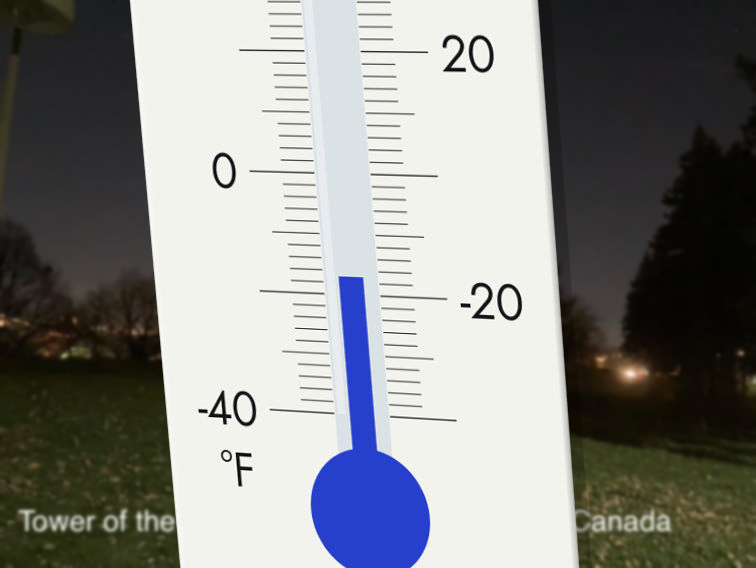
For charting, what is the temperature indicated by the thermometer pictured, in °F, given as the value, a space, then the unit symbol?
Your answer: -17 °F
